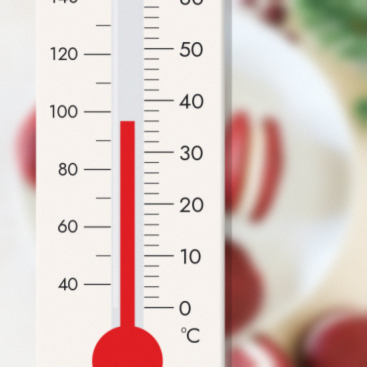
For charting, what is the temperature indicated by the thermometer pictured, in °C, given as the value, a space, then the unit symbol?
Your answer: 36 °C
